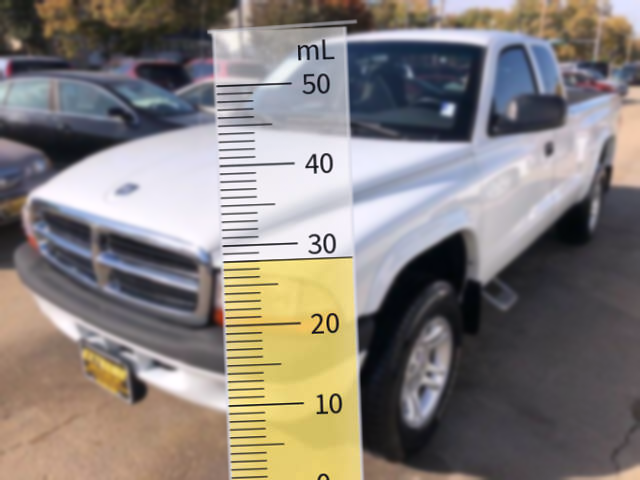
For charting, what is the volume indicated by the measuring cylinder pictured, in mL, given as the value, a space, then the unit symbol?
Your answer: 28 mL
